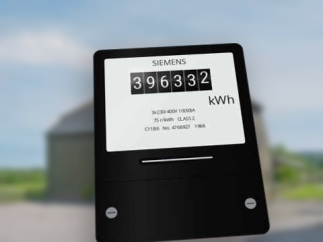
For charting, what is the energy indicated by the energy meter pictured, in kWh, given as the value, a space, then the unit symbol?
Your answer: 396332 kWh
